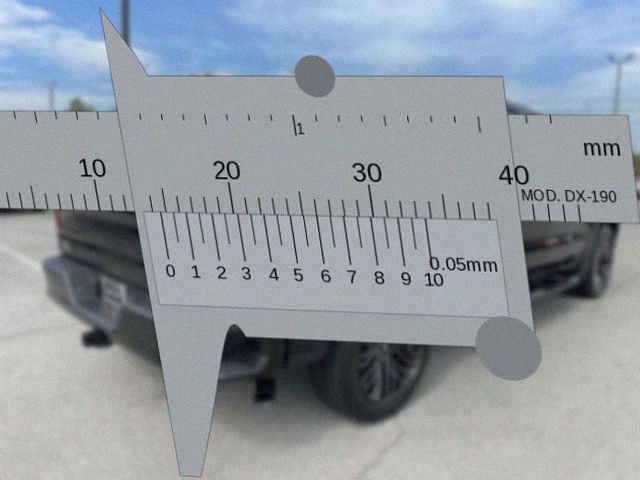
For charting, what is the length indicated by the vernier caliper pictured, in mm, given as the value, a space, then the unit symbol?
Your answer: 14.6 mm
